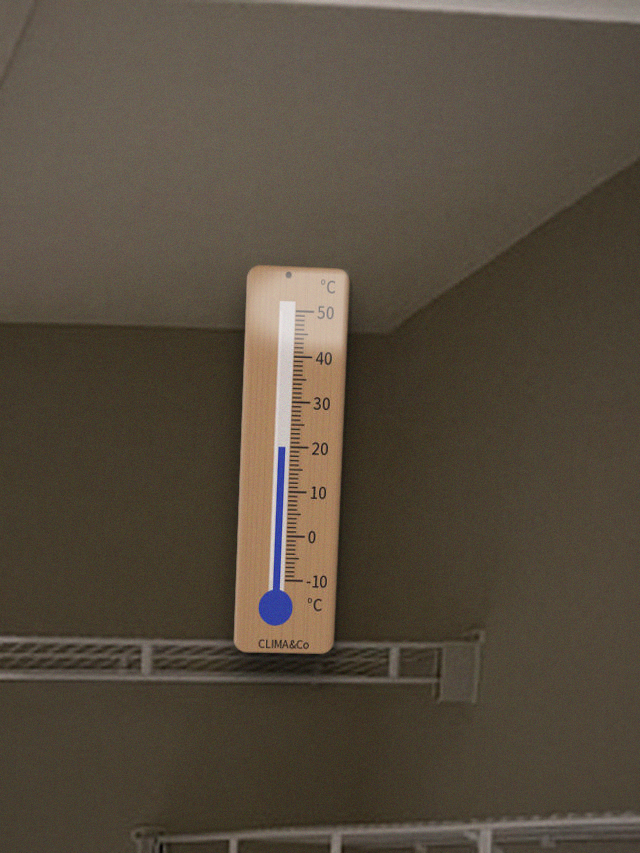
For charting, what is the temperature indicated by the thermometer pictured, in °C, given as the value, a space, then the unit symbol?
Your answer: 20 °C
